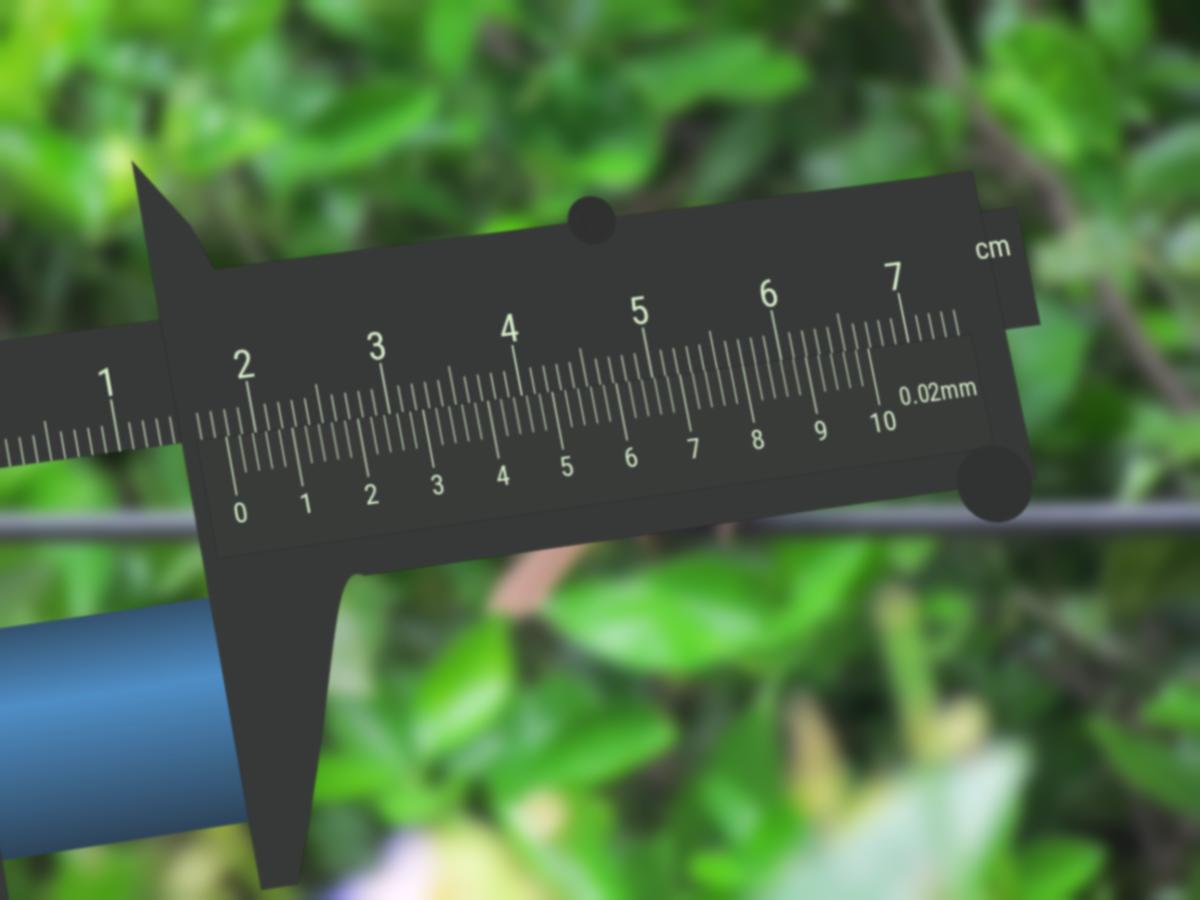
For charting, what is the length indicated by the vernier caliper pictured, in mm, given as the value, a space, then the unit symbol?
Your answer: 17.8 mm
